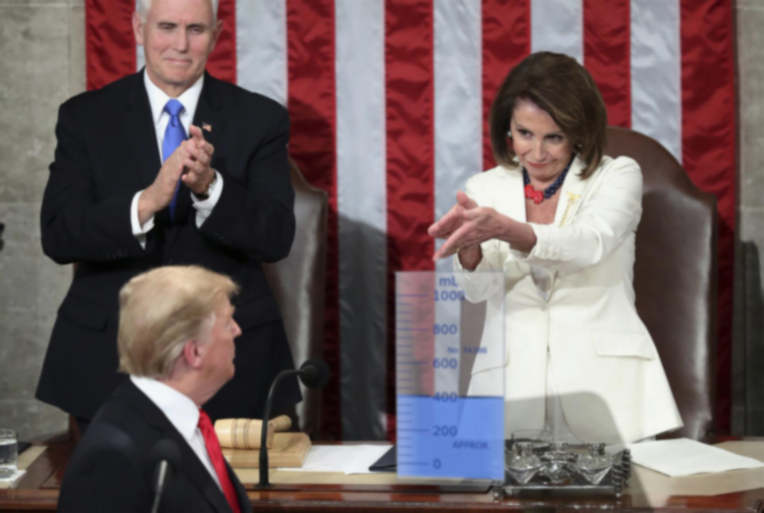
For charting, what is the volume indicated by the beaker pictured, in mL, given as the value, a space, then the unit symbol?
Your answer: 400 mL
